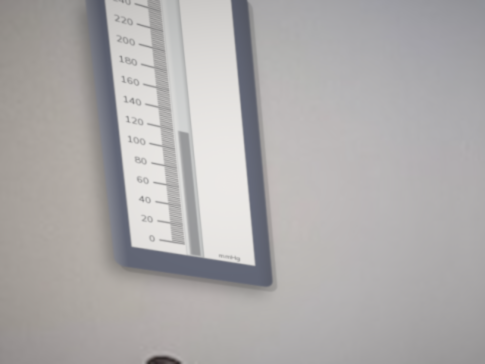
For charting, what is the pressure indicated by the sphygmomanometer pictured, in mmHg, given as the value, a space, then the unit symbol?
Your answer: 120 mmHg
